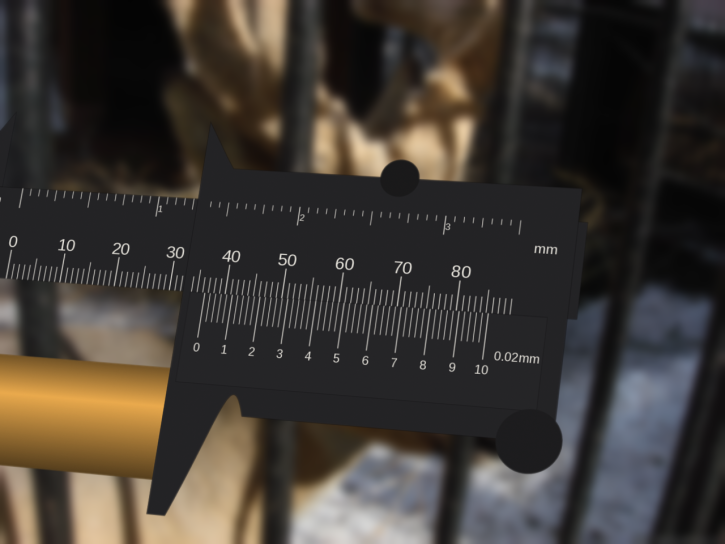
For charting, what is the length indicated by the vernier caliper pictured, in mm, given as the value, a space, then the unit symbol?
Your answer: 36.4 mm
